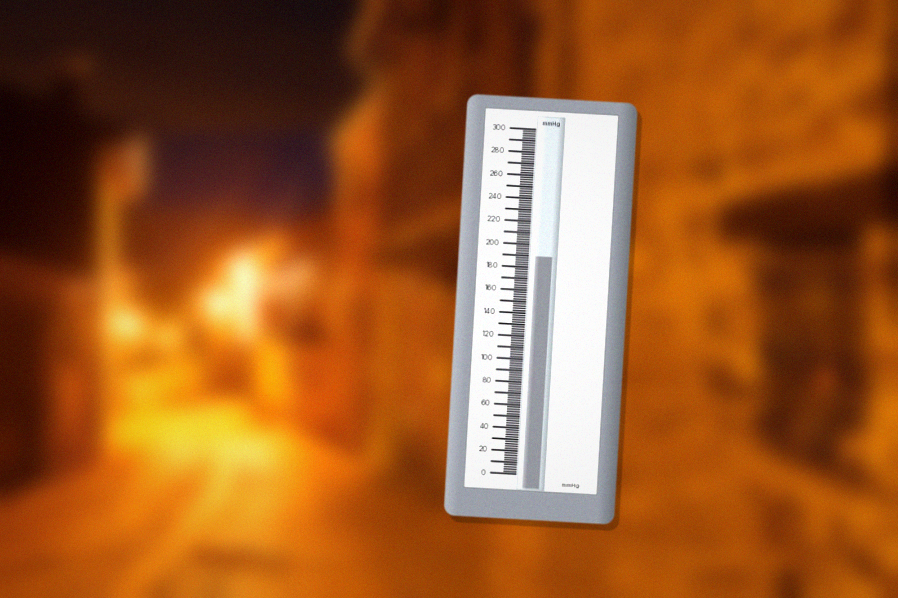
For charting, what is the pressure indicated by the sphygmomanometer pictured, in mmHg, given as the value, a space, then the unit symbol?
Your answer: 190 mmHg
